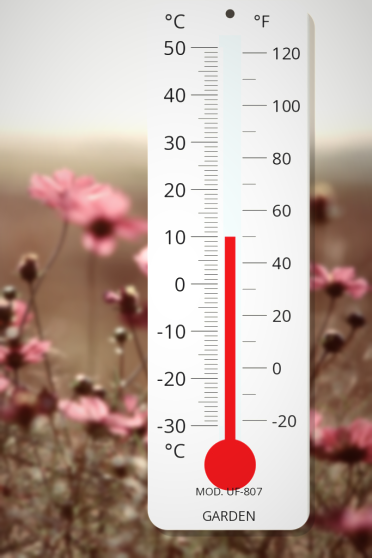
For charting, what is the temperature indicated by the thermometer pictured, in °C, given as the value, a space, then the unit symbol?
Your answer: 10 °C
